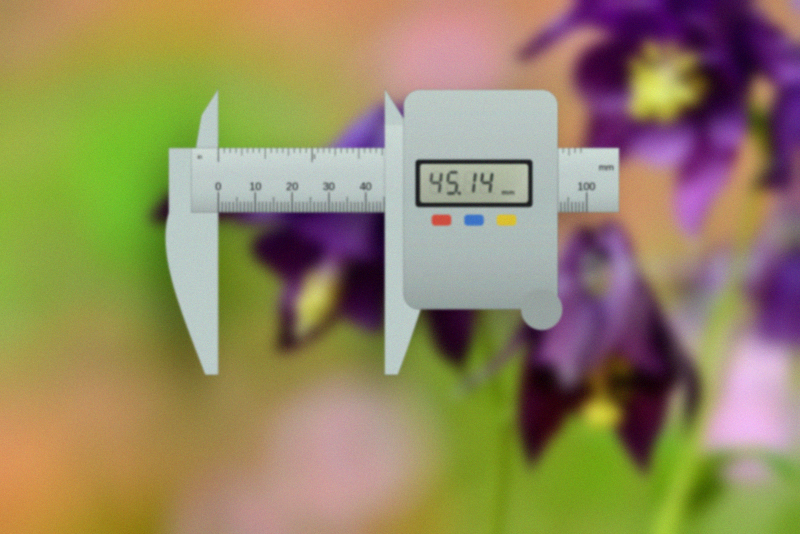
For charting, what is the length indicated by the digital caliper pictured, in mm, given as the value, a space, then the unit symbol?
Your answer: 45.14 mm
